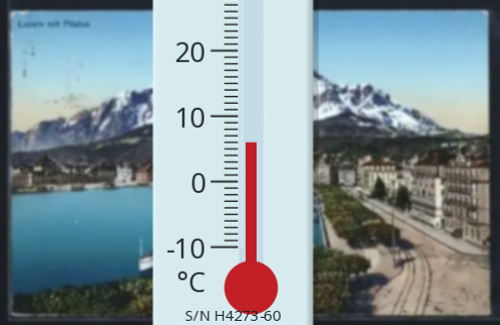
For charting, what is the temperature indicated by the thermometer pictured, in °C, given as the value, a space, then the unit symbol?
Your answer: 6 °C
